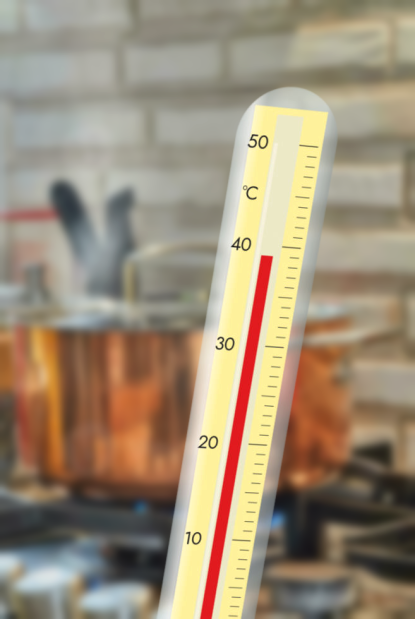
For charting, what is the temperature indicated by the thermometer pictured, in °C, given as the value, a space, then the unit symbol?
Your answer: 39 °C
